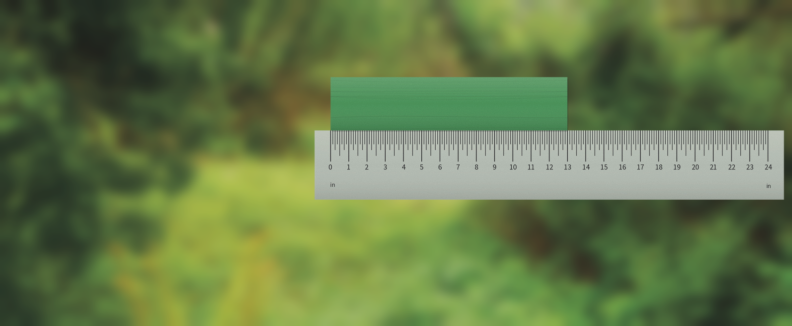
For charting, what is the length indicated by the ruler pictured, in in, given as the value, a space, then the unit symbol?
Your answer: 13 in
